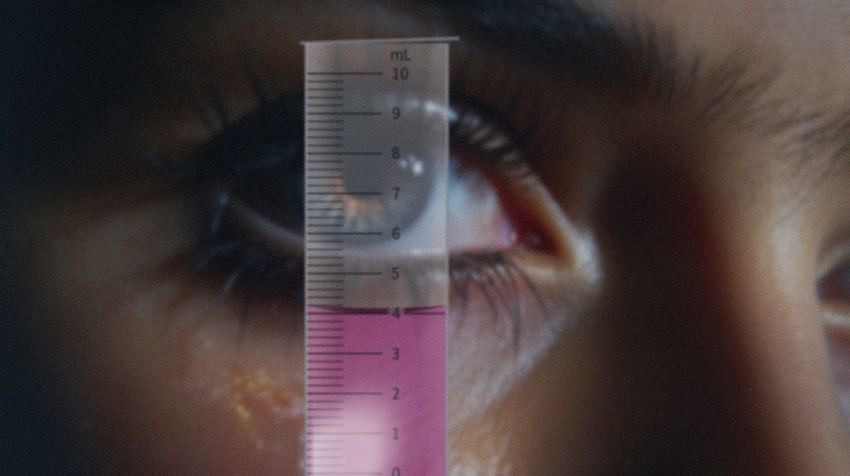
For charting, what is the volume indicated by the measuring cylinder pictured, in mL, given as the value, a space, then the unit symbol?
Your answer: 4 mL
